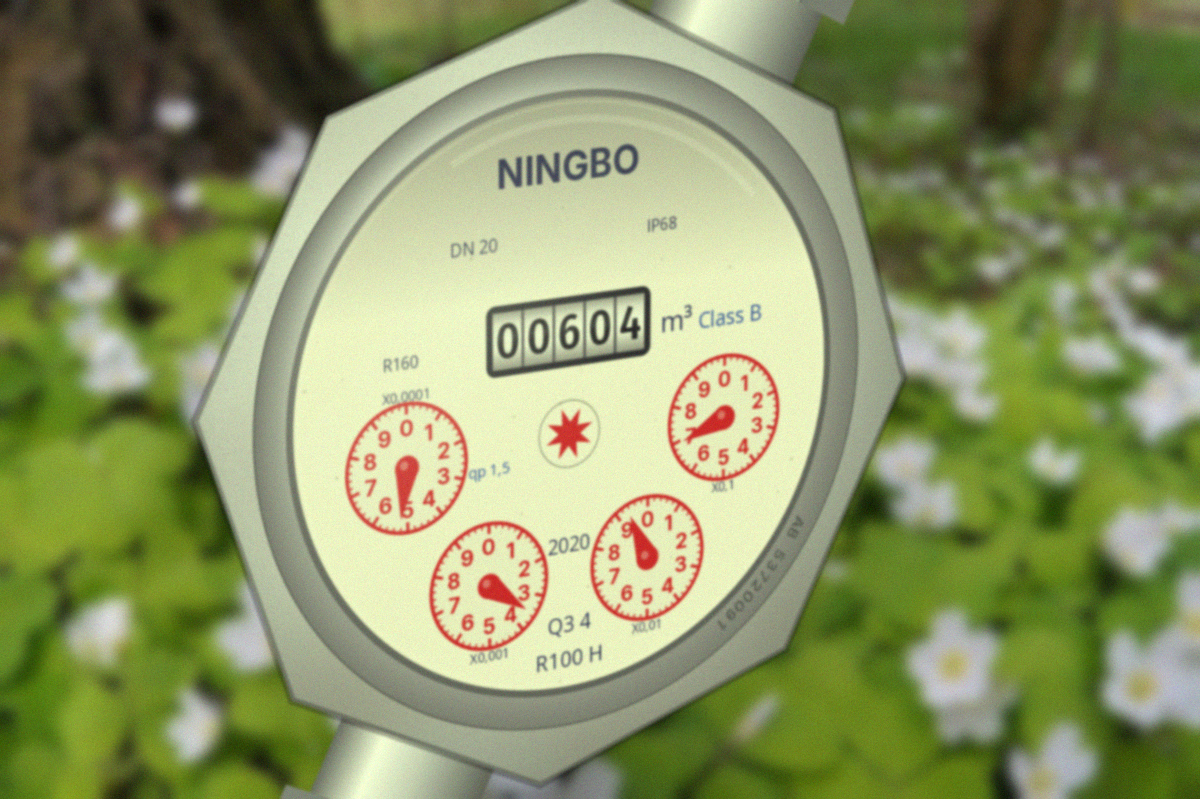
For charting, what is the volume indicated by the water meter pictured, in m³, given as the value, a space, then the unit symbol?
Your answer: 604.6935 m³
